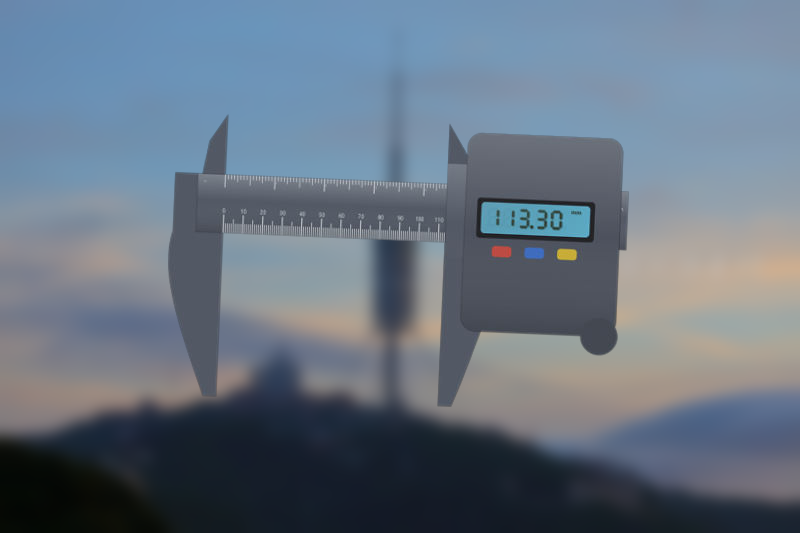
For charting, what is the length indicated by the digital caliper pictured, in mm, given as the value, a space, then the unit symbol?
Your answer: 113.30 mm
